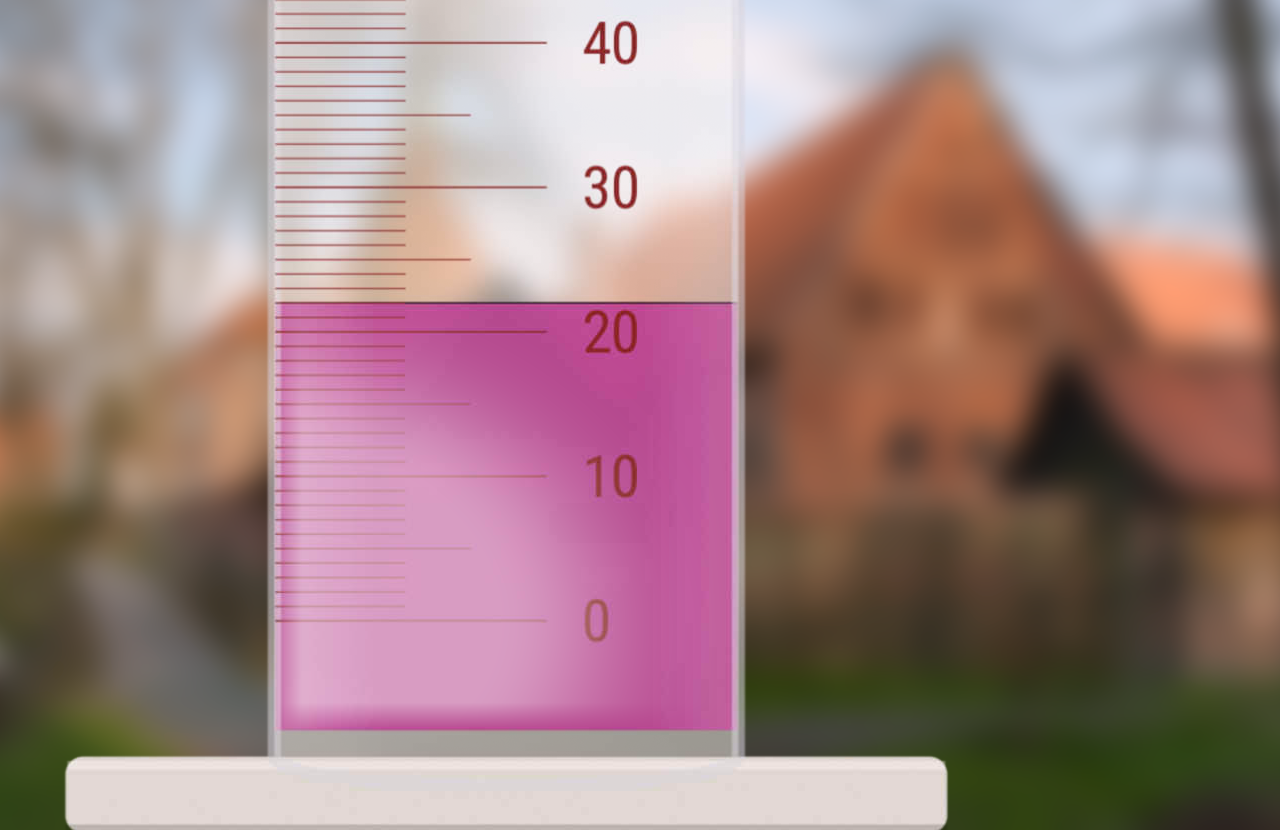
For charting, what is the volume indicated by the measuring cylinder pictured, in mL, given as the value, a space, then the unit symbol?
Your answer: 22 mL
